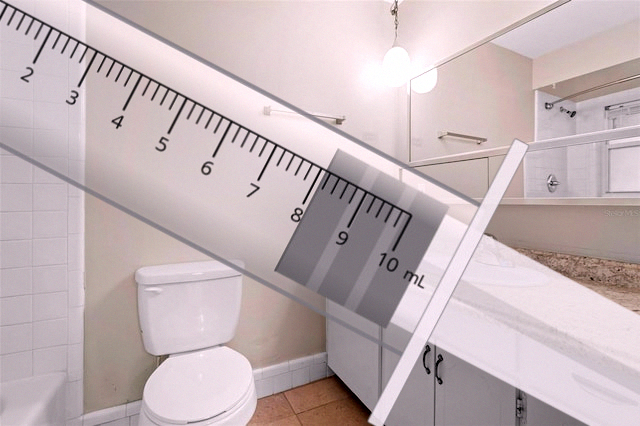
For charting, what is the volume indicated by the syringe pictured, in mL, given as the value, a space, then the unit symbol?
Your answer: 8.1 mL
